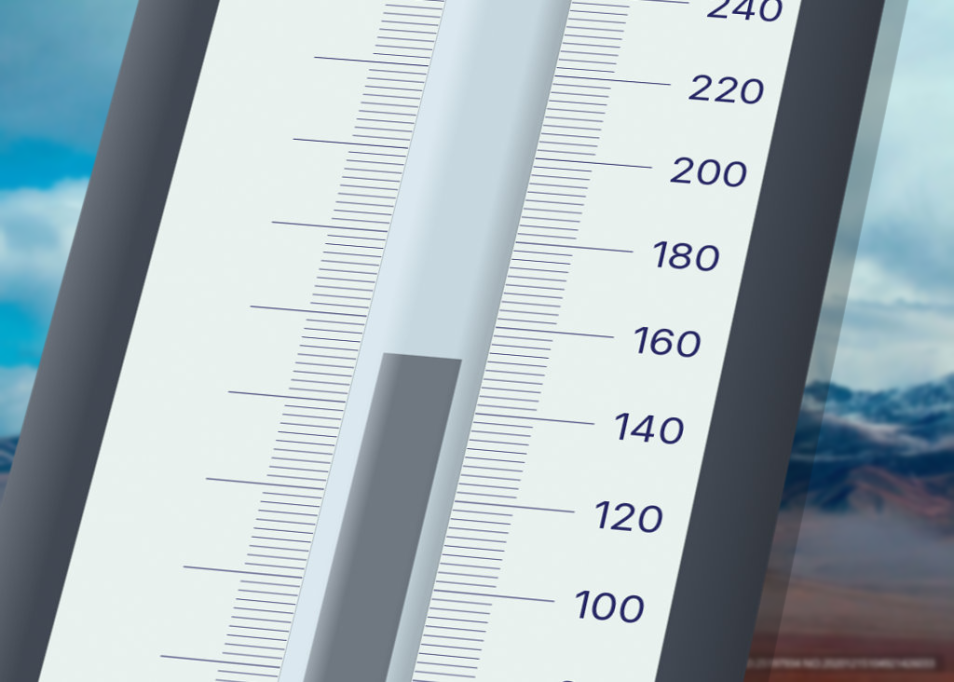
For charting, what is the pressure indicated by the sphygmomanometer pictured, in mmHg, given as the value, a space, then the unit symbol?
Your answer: 152 mmHg
